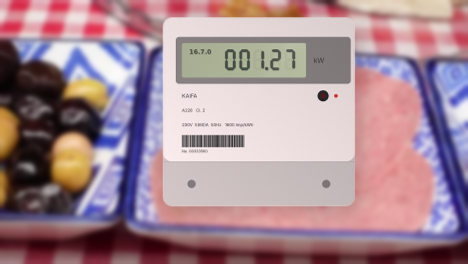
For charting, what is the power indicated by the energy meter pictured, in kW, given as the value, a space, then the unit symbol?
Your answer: 1.27 kW
